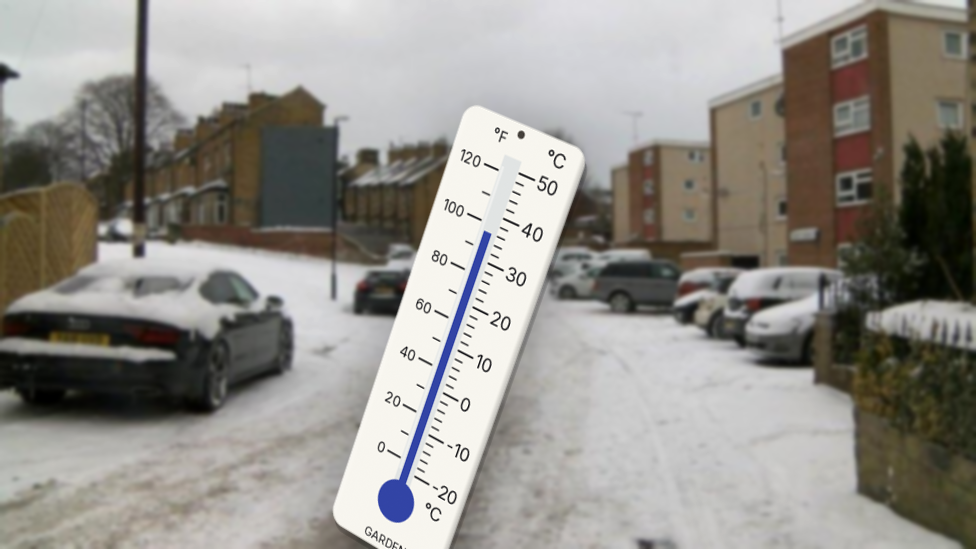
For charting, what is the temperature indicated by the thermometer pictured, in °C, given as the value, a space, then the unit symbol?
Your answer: 36 °C
